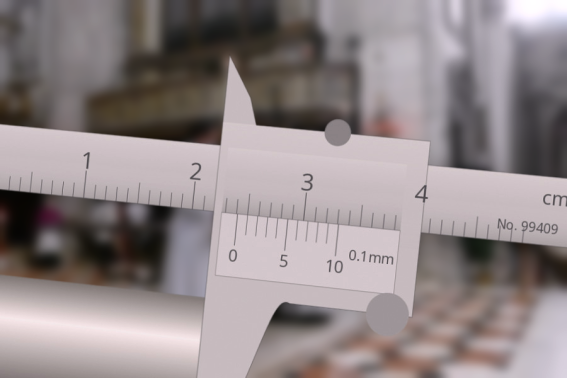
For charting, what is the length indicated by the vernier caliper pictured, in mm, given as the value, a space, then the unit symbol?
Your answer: 24.1 mm
